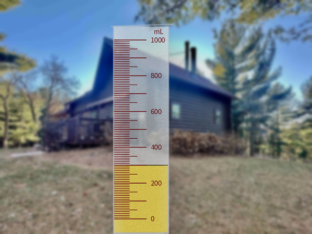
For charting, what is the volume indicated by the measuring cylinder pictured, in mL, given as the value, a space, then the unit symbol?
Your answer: 300 mL
